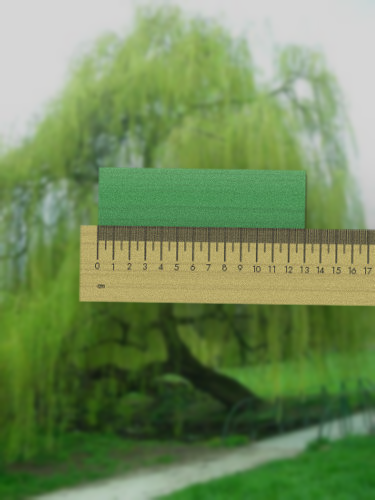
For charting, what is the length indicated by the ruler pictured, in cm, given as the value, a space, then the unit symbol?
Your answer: 13 cm
